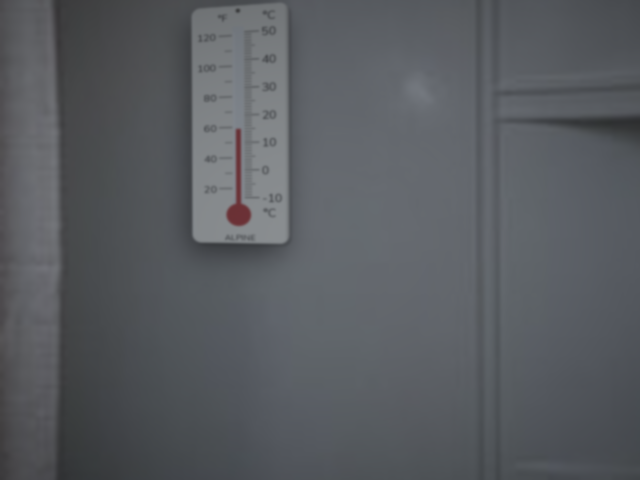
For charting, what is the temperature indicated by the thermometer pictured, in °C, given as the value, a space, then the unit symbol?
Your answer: 15 °C
